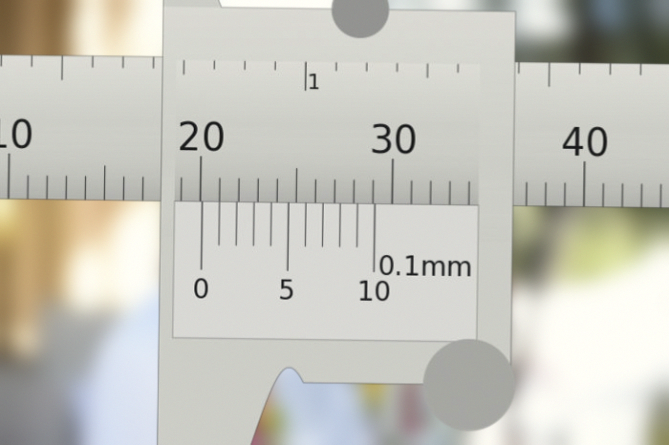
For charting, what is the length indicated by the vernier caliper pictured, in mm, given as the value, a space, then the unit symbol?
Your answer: 20.1 mm
